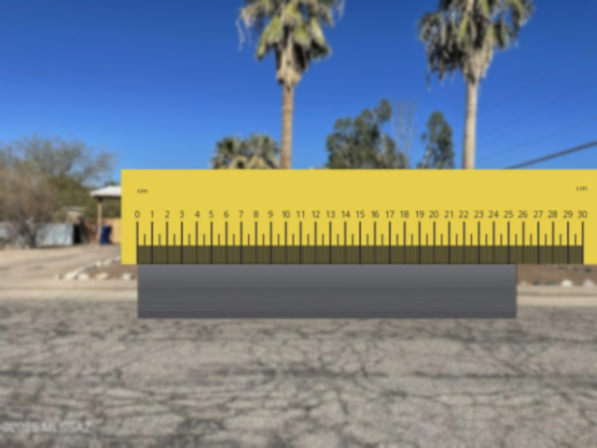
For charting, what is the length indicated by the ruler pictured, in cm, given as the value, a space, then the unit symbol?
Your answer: 25.5 cm
